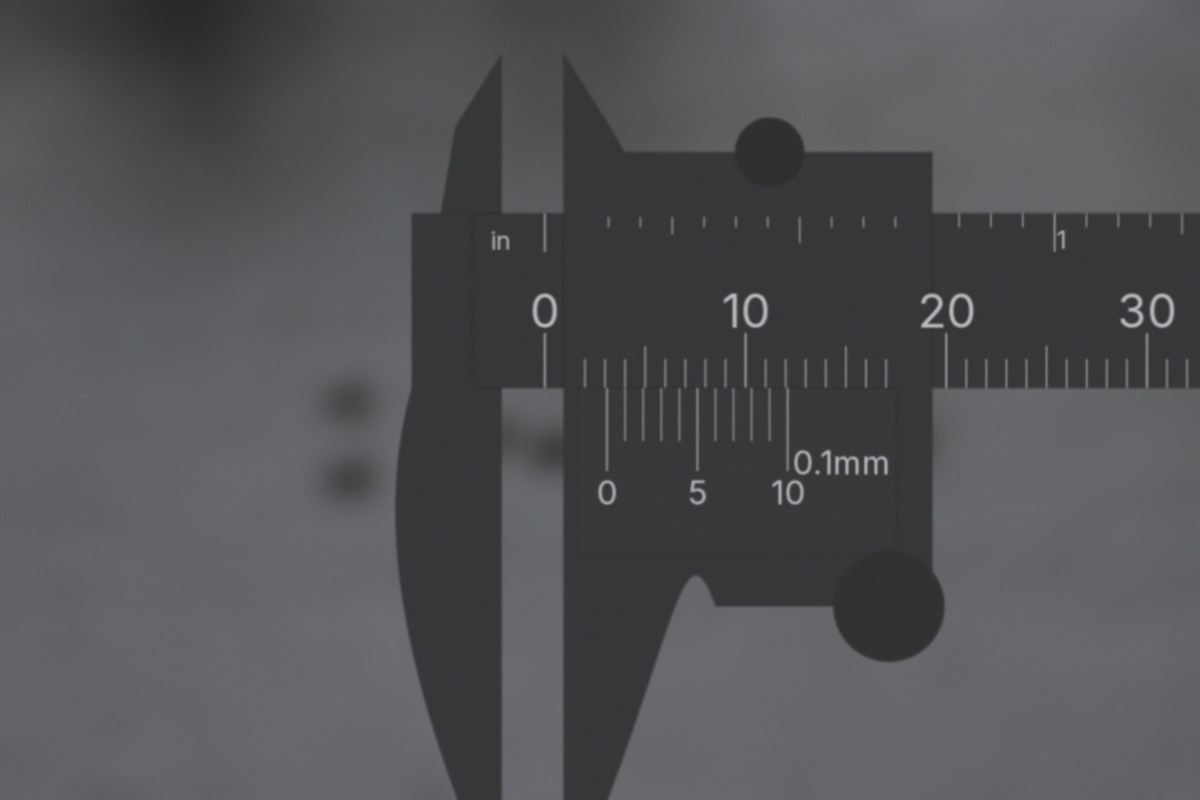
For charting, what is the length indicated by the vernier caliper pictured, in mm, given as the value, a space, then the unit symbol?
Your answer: 3.1 mm
